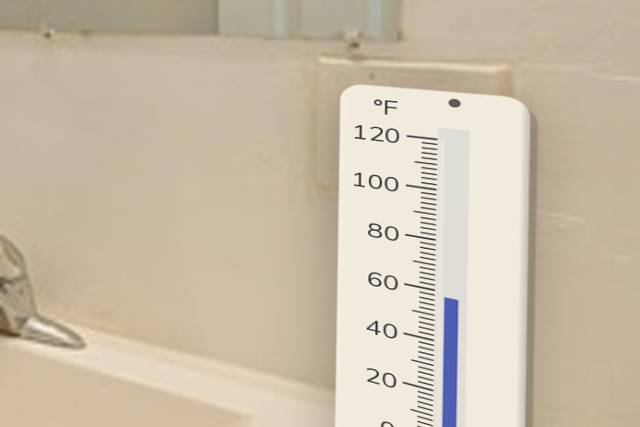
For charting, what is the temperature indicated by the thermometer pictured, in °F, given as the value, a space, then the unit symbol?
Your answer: 58 °F
